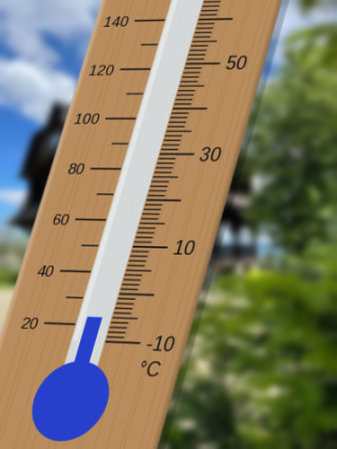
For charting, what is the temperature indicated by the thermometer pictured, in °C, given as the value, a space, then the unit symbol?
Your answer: -5 °C
